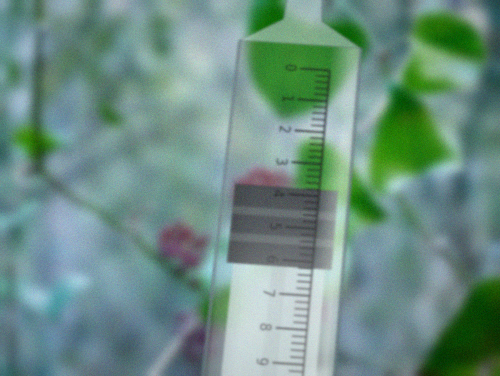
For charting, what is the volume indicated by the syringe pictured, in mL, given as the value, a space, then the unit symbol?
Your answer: 3.8 mL
